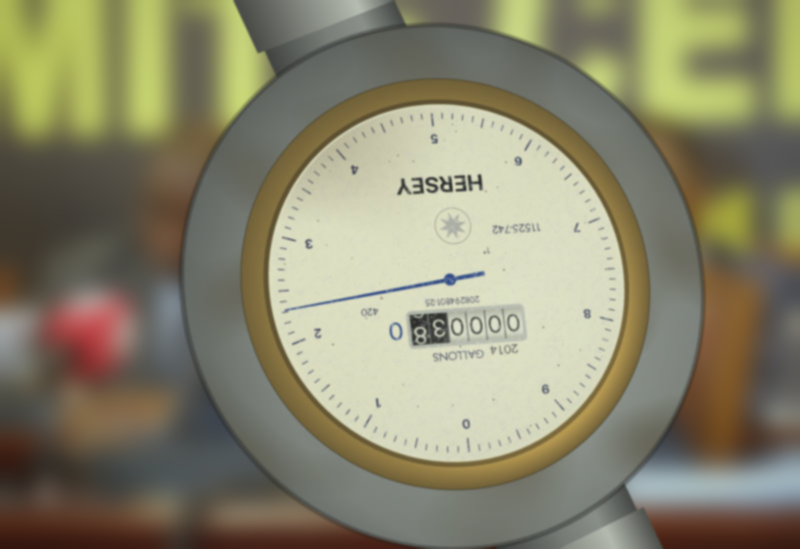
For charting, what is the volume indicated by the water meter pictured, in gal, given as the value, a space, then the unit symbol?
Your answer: 382.3 gal
